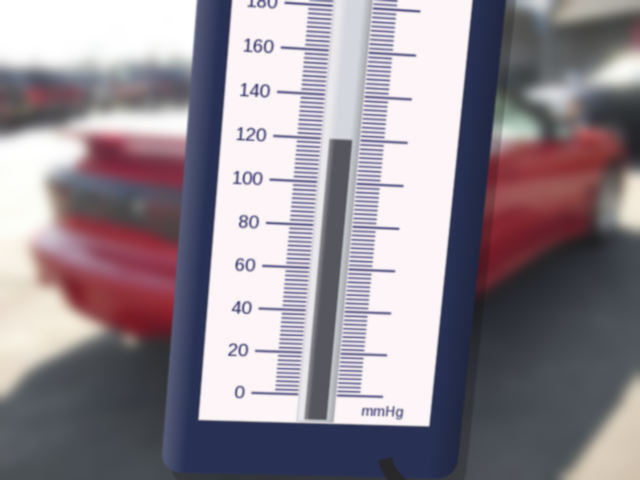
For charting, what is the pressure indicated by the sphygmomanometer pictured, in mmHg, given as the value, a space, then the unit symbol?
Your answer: 120 mmHg
